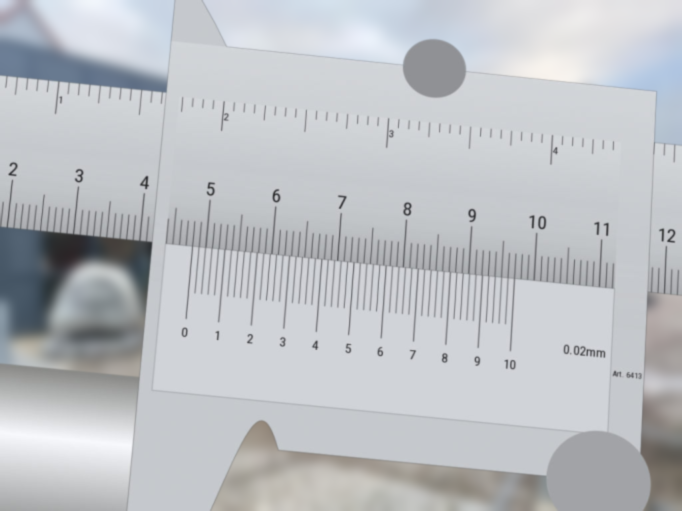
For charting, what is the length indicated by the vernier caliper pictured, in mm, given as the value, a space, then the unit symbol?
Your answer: 48.0 mm
